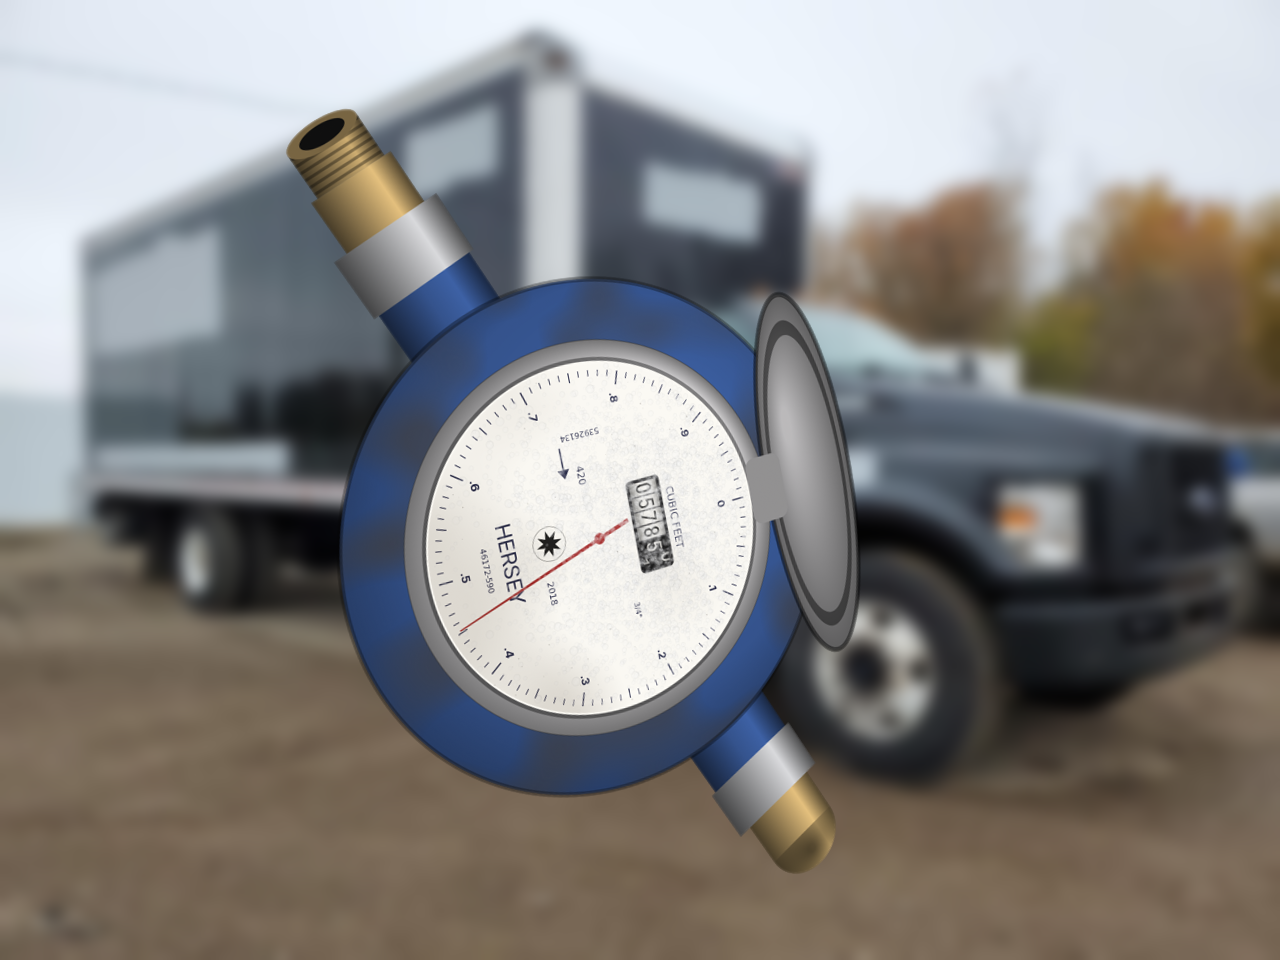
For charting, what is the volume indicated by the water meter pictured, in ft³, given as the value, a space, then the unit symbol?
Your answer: 57850.45 ft³
